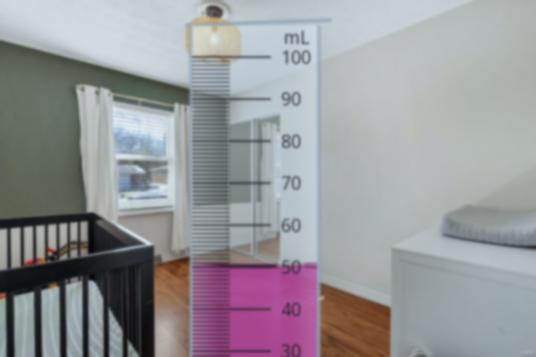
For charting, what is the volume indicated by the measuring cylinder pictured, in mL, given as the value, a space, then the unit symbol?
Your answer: 50 mL
